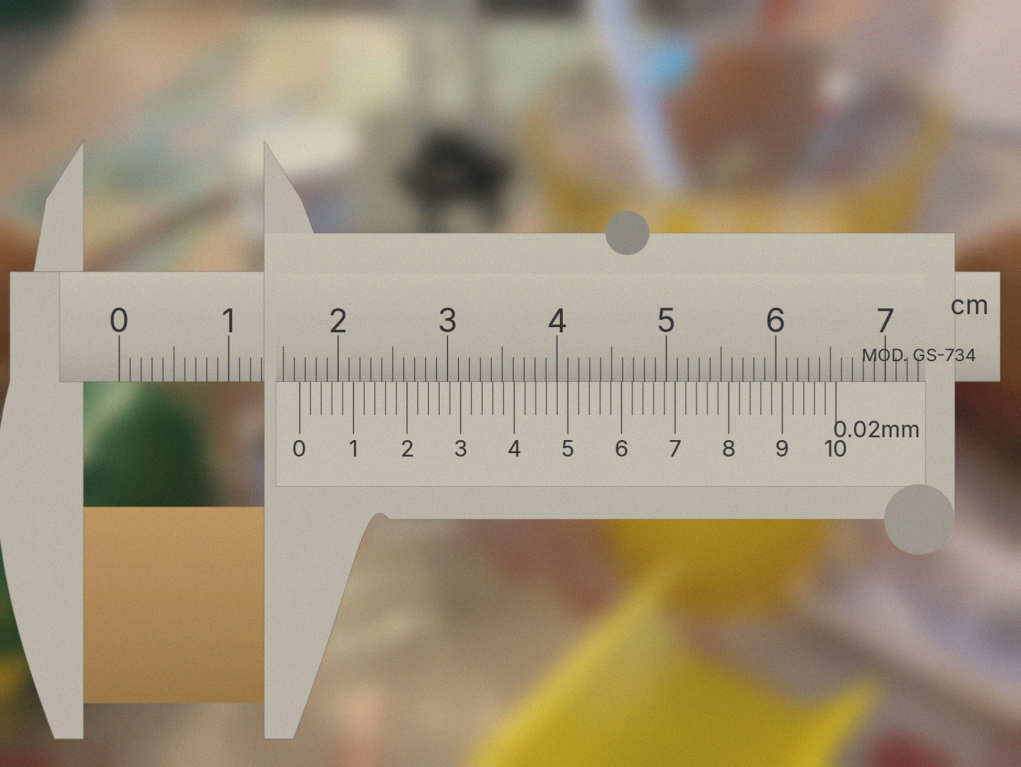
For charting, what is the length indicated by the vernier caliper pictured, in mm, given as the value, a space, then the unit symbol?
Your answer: 16.5 mm
